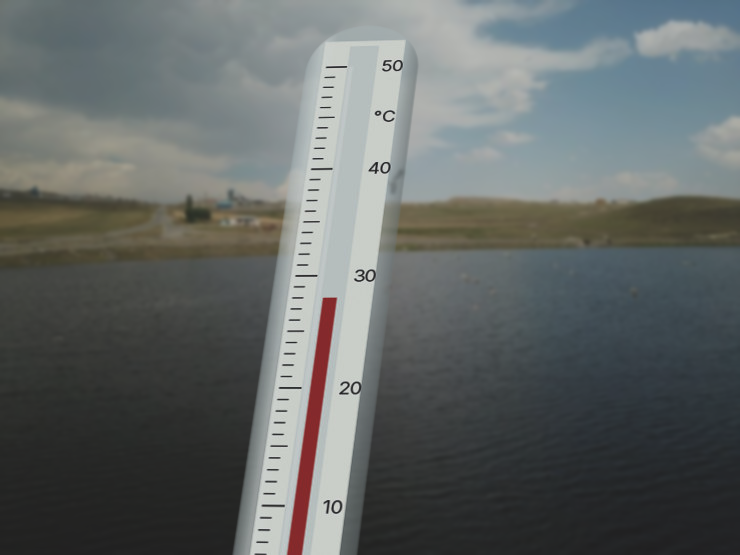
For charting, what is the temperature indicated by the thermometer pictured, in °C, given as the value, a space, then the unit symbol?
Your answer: 28 °C
